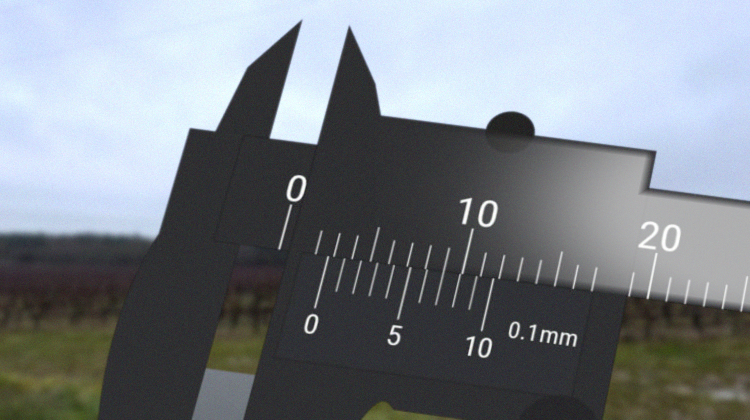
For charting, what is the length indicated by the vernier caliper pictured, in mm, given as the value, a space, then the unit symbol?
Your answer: 2.7 mm
